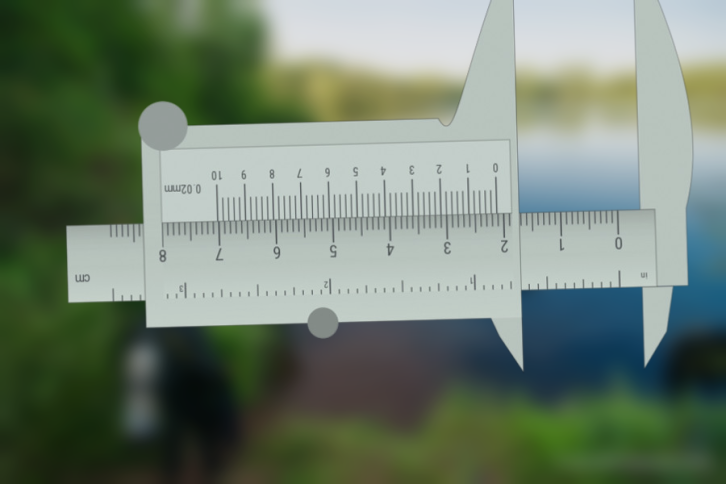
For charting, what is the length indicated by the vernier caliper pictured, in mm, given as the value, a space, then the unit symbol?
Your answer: 21.2 mm
